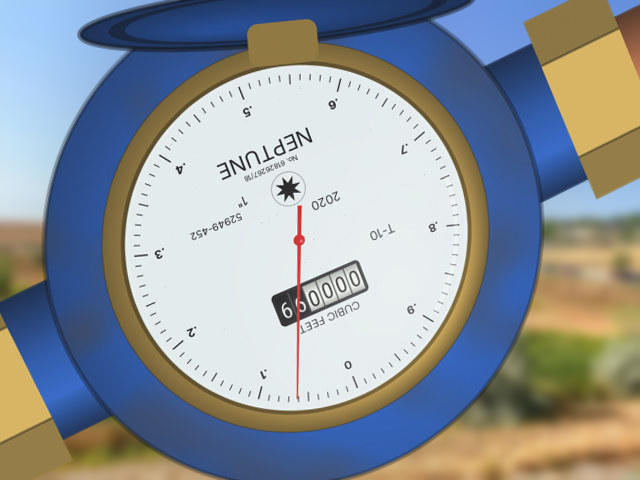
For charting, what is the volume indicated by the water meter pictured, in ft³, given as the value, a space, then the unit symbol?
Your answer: 99.06 ft³
